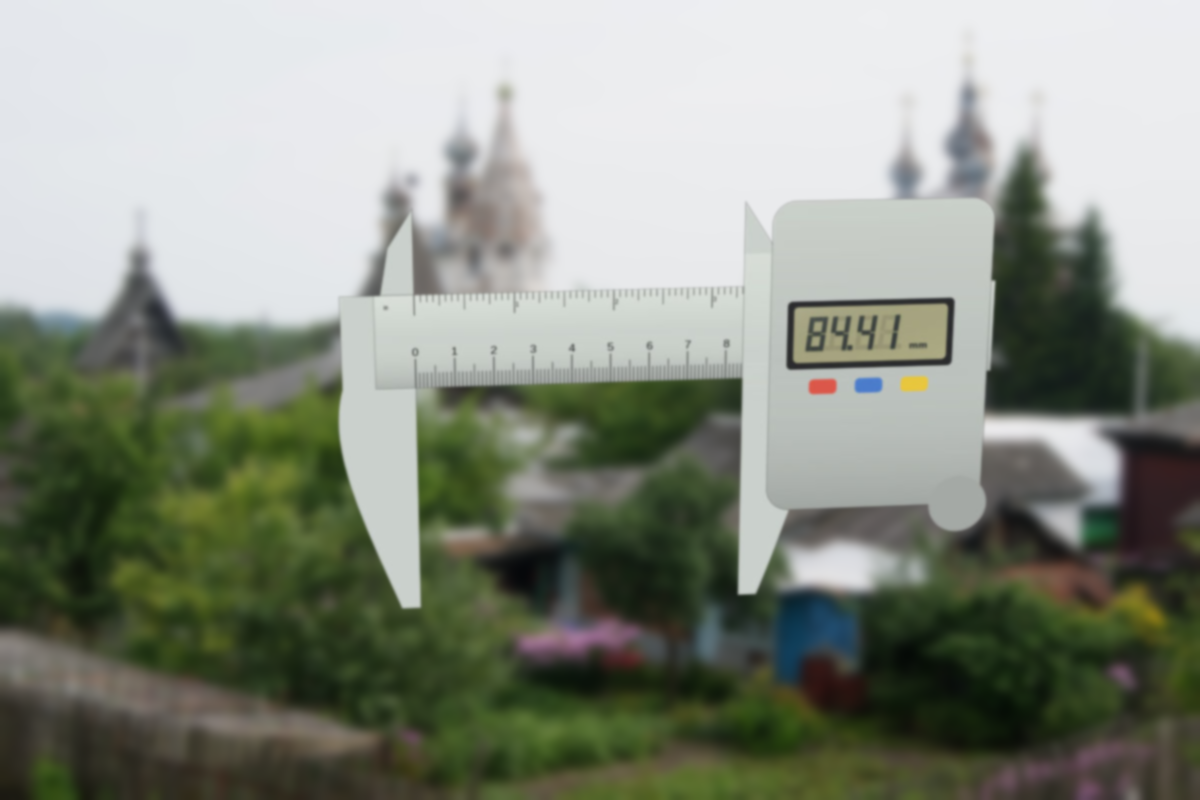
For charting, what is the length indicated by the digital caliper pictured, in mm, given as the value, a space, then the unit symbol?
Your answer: 84.41 mm
